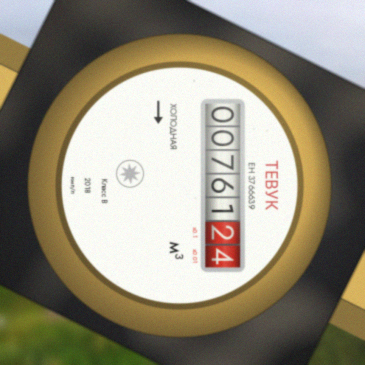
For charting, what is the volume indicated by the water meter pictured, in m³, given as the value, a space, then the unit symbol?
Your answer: 761.24 m³
